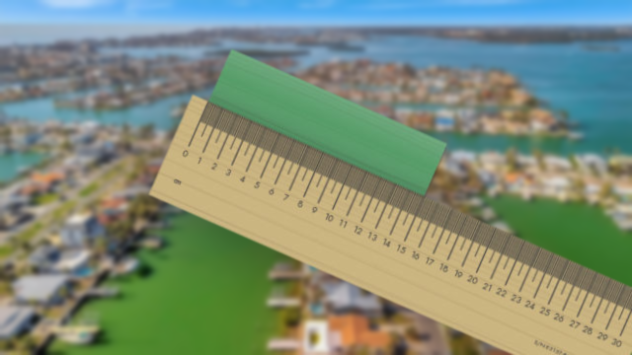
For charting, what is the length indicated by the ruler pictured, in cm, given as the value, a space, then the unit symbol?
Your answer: 15 cm
